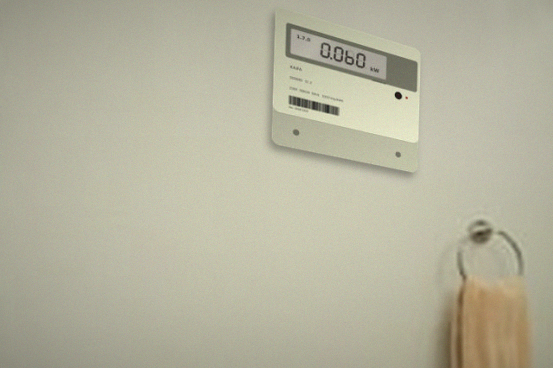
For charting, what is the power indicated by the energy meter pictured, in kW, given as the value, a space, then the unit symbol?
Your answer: 0.060 kW
